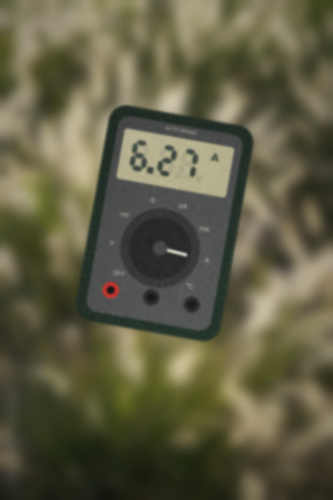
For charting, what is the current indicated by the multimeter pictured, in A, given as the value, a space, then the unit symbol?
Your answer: 6.27 A
